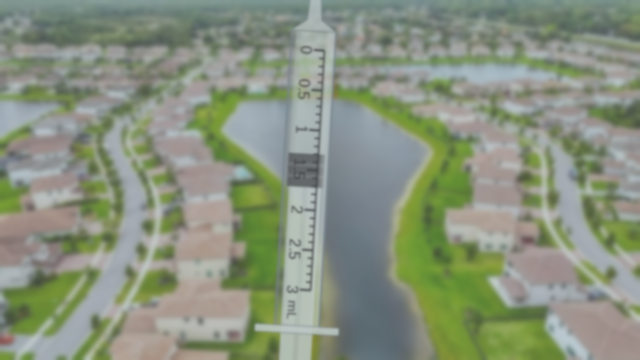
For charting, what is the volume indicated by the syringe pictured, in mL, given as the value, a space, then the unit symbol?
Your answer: 1.3 mL
